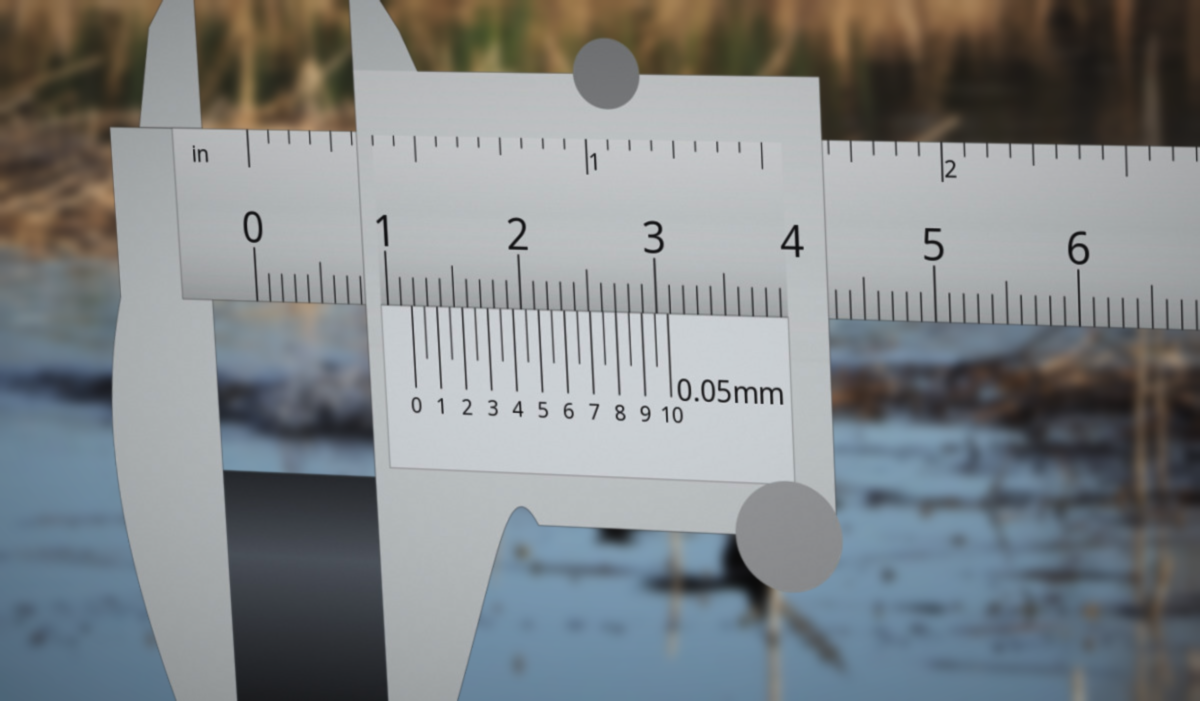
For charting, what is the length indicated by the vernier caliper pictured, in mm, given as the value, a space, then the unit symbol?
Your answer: 11.8 mm
